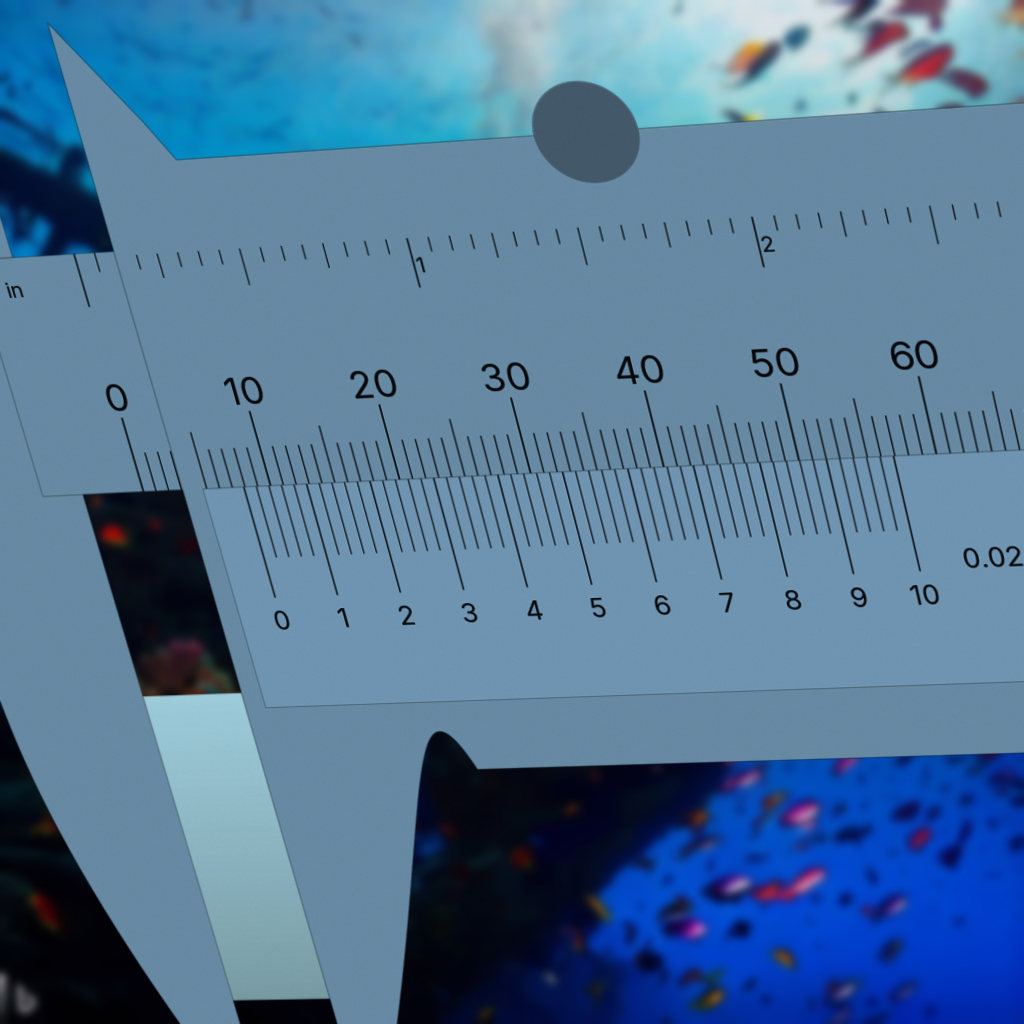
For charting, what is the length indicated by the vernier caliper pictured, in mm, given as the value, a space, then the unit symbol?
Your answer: 7.9 mm
